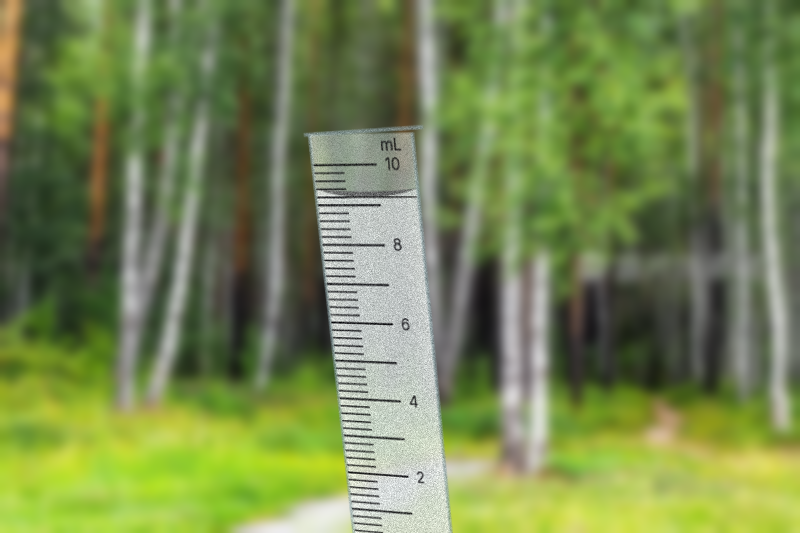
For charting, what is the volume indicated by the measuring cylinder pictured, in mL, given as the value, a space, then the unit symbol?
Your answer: 9.2 mL
